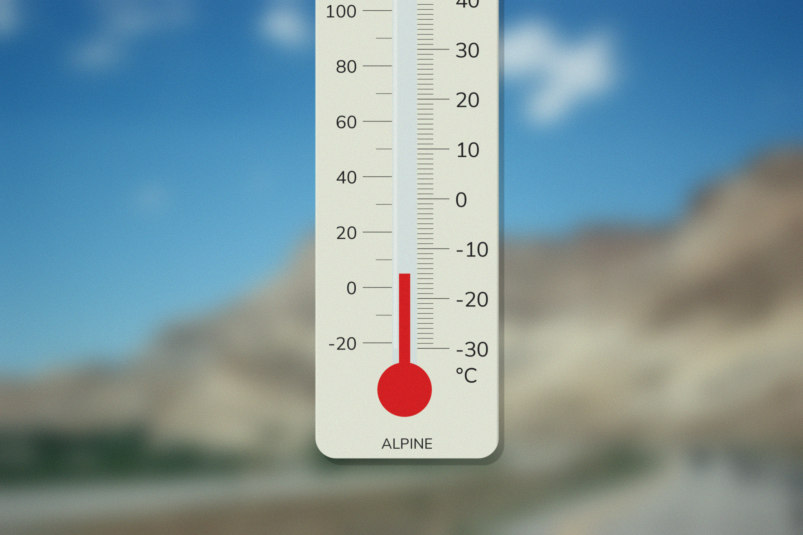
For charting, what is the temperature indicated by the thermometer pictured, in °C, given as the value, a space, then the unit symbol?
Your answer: -15 °C
